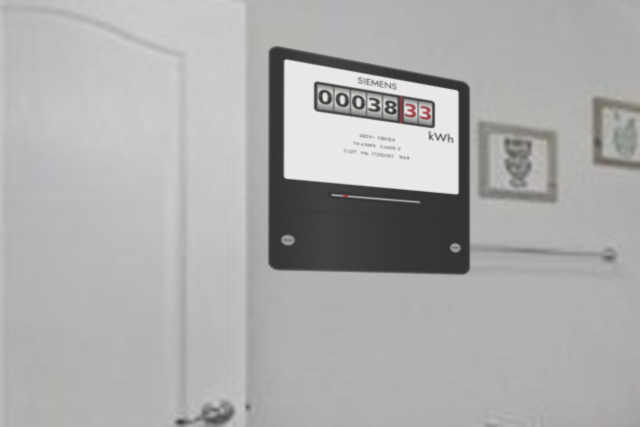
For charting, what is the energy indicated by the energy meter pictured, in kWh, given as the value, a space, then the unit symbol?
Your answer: 38.33 kWh
